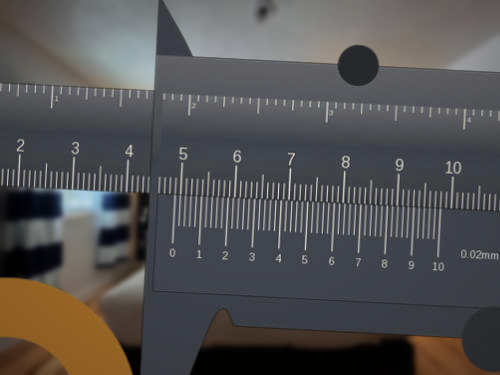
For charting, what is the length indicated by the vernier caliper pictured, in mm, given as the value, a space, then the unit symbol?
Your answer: 49.0 mm
